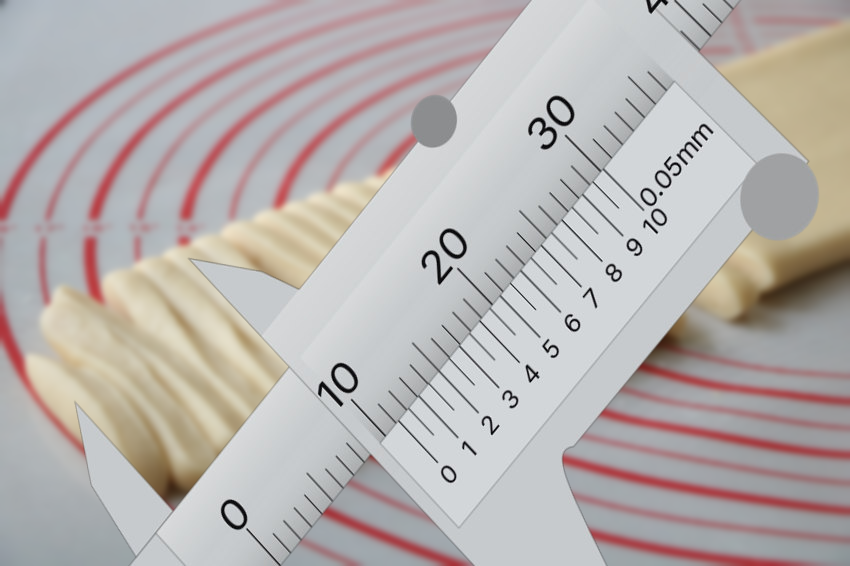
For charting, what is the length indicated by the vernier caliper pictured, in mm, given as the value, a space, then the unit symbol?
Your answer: 11.2 mm
